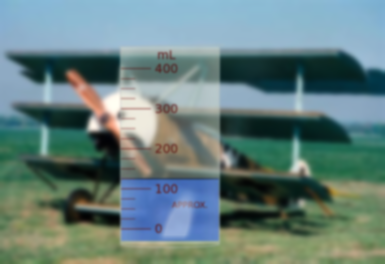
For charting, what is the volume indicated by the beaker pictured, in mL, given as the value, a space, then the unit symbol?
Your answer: 125 mL
